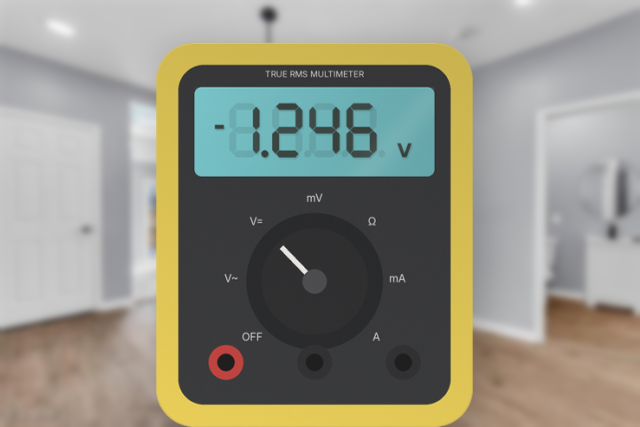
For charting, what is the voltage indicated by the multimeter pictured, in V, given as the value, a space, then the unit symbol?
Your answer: -1.246 V
